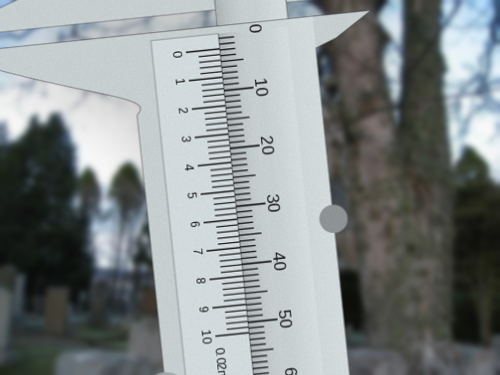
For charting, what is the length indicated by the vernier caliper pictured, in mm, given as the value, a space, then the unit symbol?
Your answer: 2.8 mm
